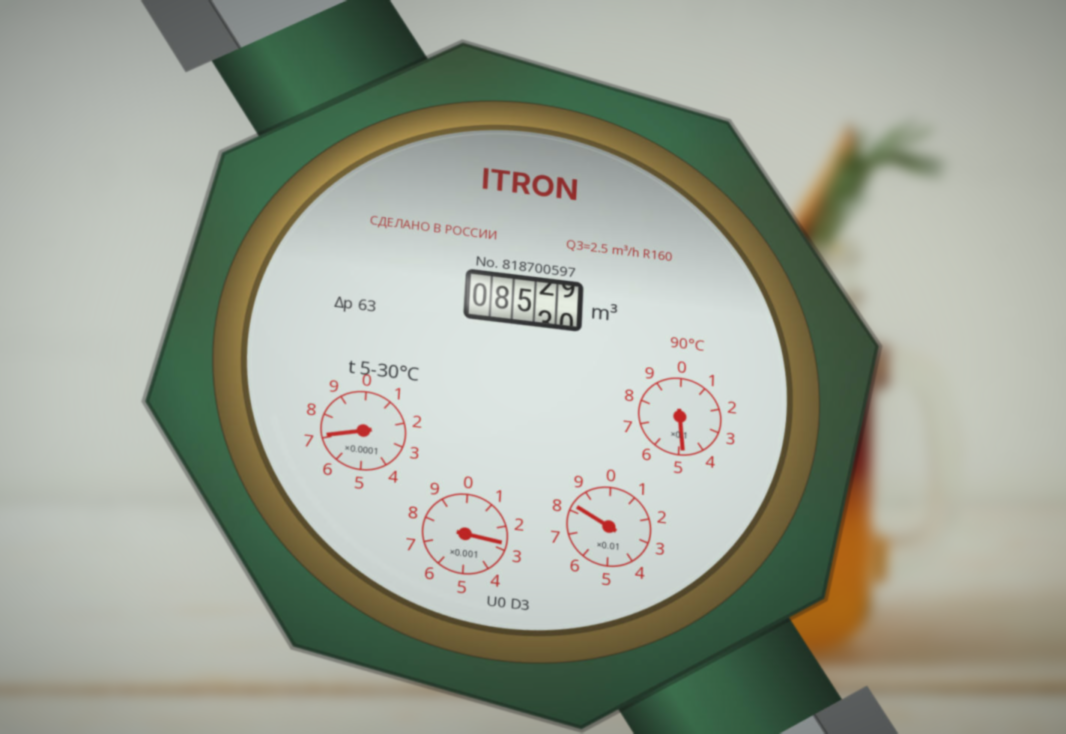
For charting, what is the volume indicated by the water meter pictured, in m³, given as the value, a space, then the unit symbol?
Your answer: 8529.4827 m³
